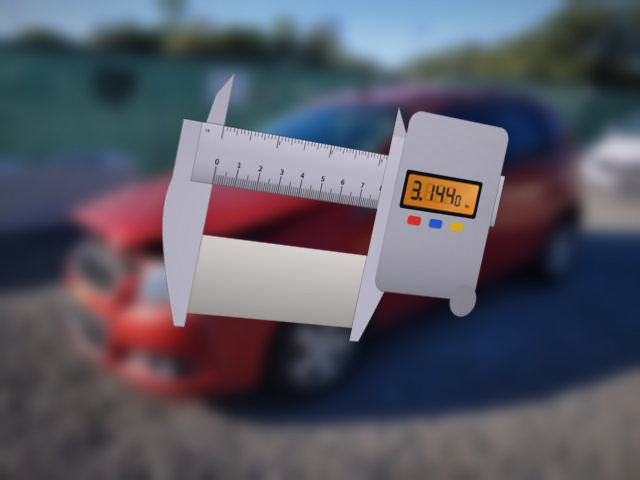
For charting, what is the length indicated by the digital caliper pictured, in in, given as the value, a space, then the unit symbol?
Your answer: 3.1440 in
